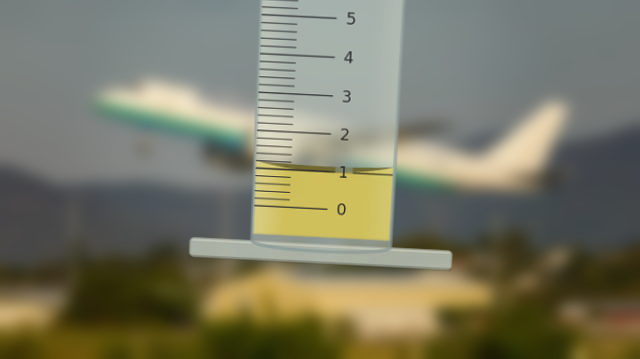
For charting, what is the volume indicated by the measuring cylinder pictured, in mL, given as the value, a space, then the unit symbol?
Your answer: 1 mL
